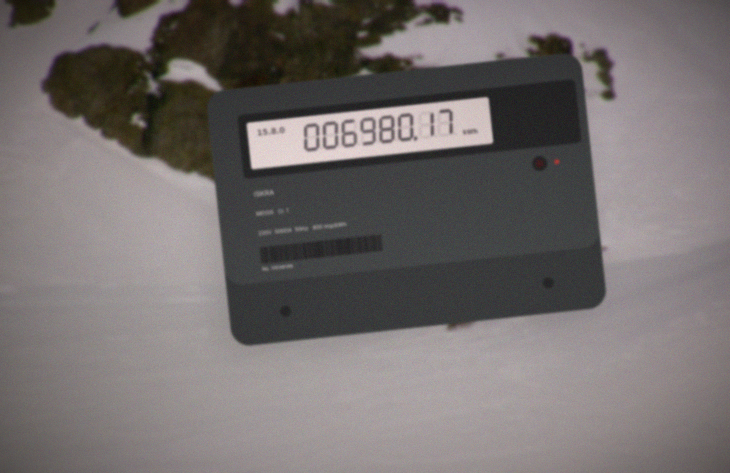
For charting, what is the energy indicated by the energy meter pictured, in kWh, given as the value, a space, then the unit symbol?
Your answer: 6980.17 kWh
